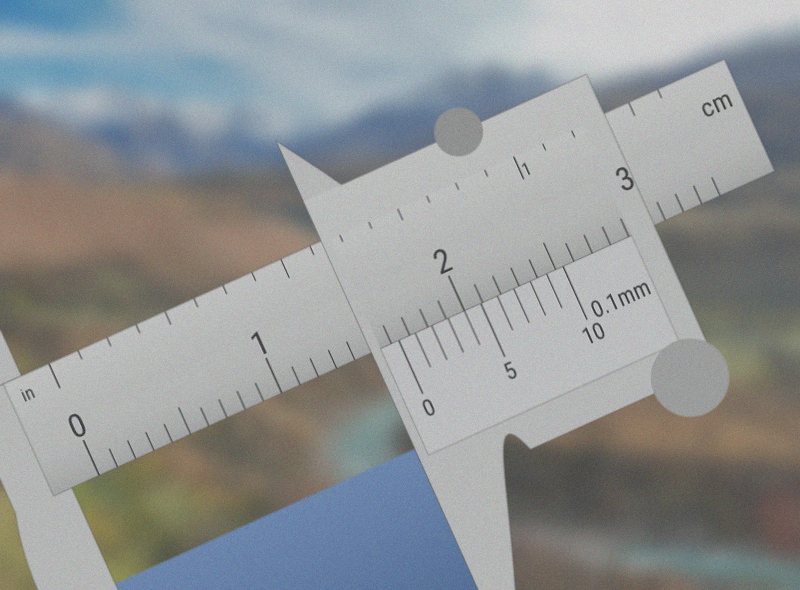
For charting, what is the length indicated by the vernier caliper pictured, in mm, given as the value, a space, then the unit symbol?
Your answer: 16.4 mm
